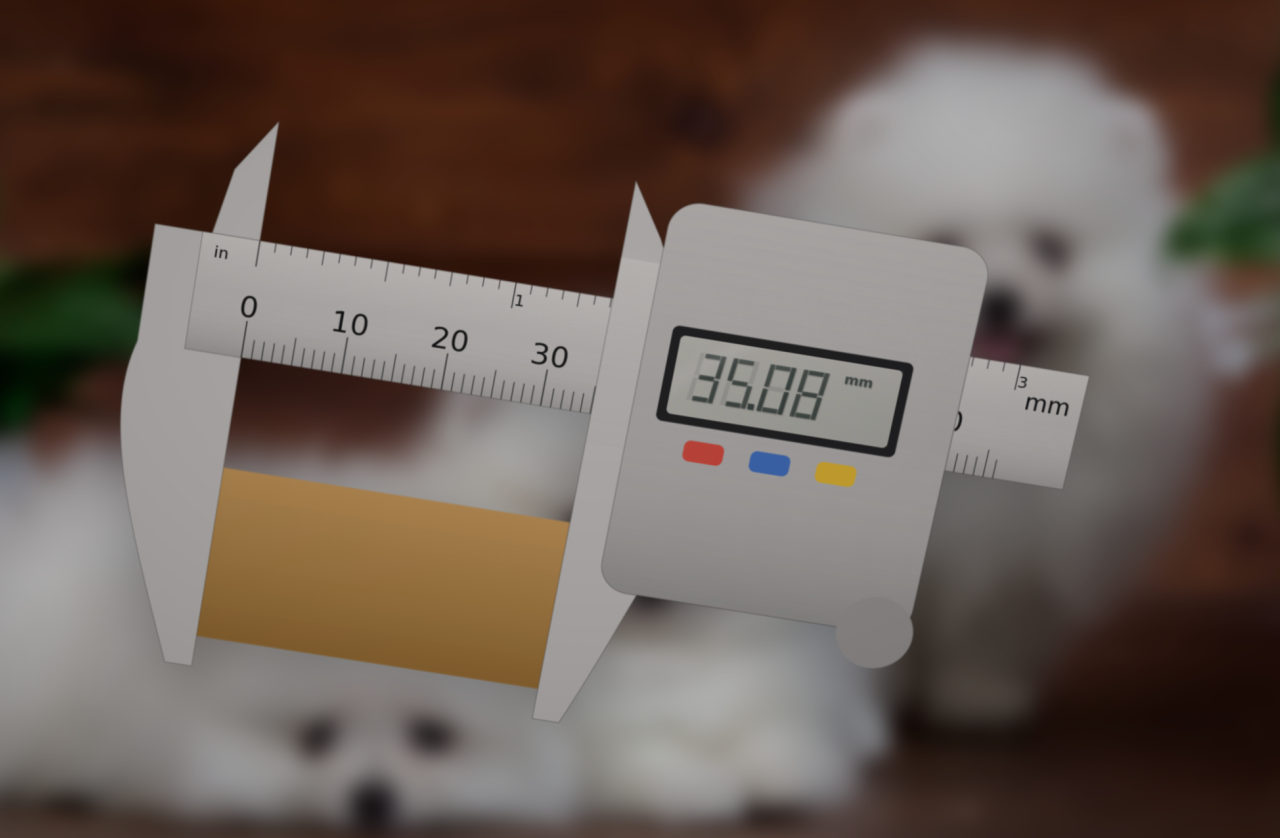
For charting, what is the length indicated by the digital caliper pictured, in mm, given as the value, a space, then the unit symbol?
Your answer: 35.08 mm
